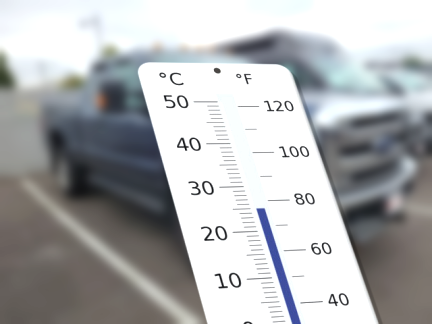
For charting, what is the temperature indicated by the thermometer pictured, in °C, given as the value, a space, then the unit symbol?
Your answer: 25 °C
